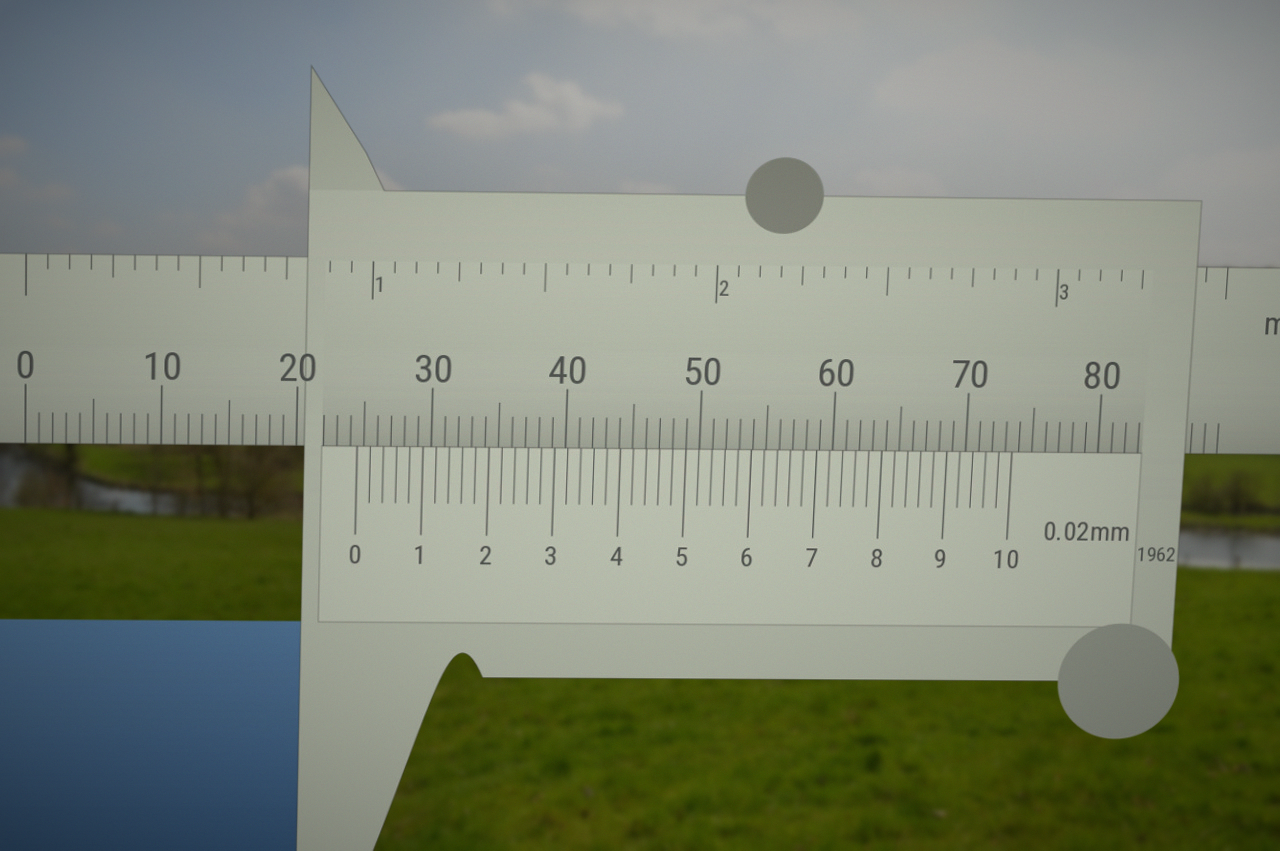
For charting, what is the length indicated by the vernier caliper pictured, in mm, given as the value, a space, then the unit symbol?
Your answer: 24.5 mm
